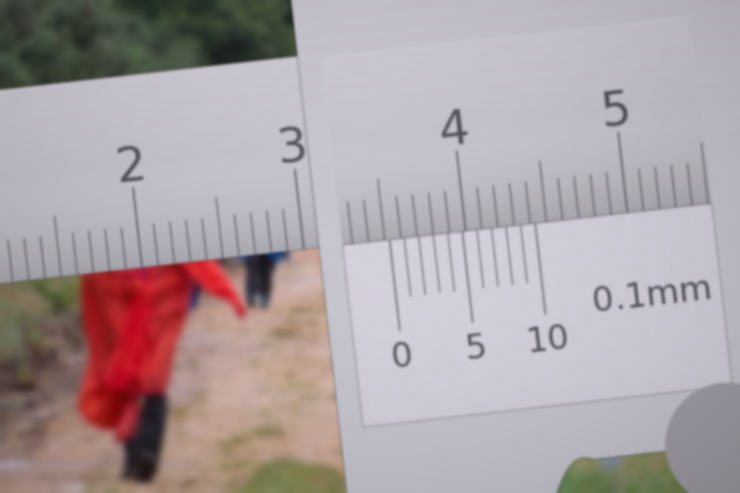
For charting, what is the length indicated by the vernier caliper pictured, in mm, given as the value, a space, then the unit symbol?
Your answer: 35.3 mm
